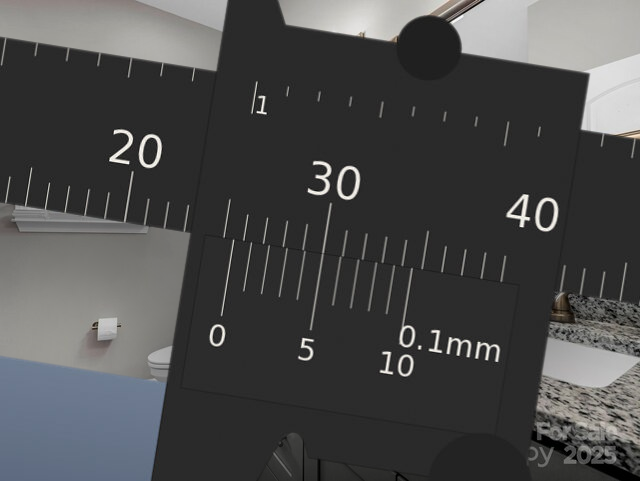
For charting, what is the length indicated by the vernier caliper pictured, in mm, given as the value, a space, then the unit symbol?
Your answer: 25.5 mm
